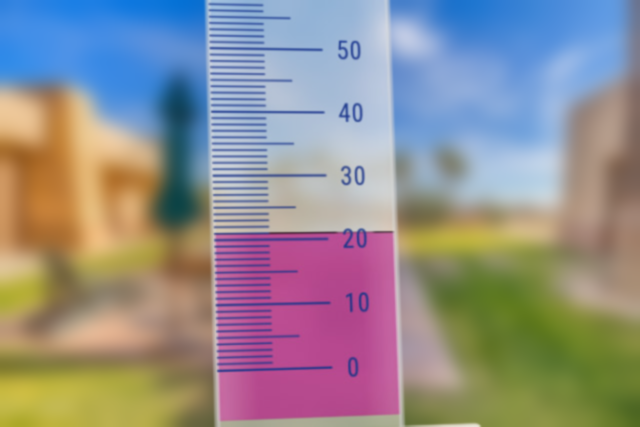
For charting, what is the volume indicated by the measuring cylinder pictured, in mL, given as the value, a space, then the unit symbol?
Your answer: 21 mL
